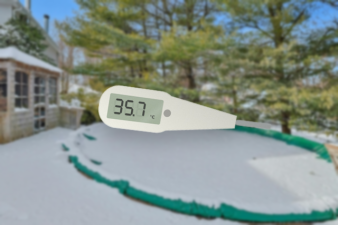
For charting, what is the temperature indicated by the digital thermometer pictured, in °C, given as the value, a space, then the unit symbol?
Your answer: 35.7 °C
